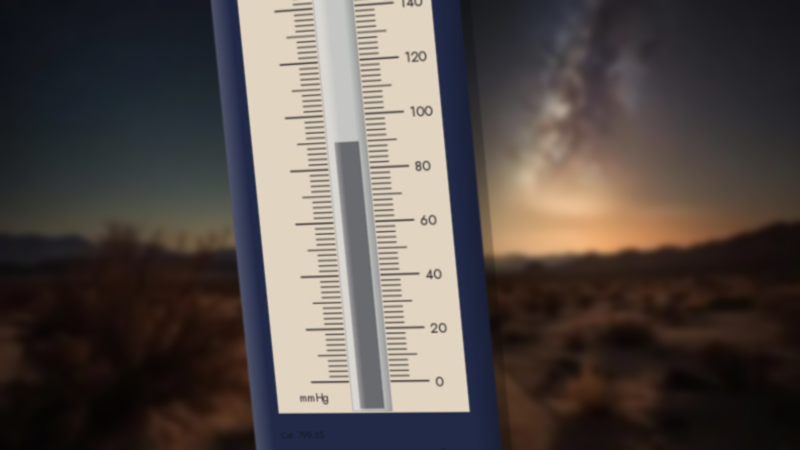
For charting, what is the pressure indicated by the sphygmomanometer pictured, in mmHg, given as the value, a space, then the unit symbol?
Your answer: 90 mmHg
